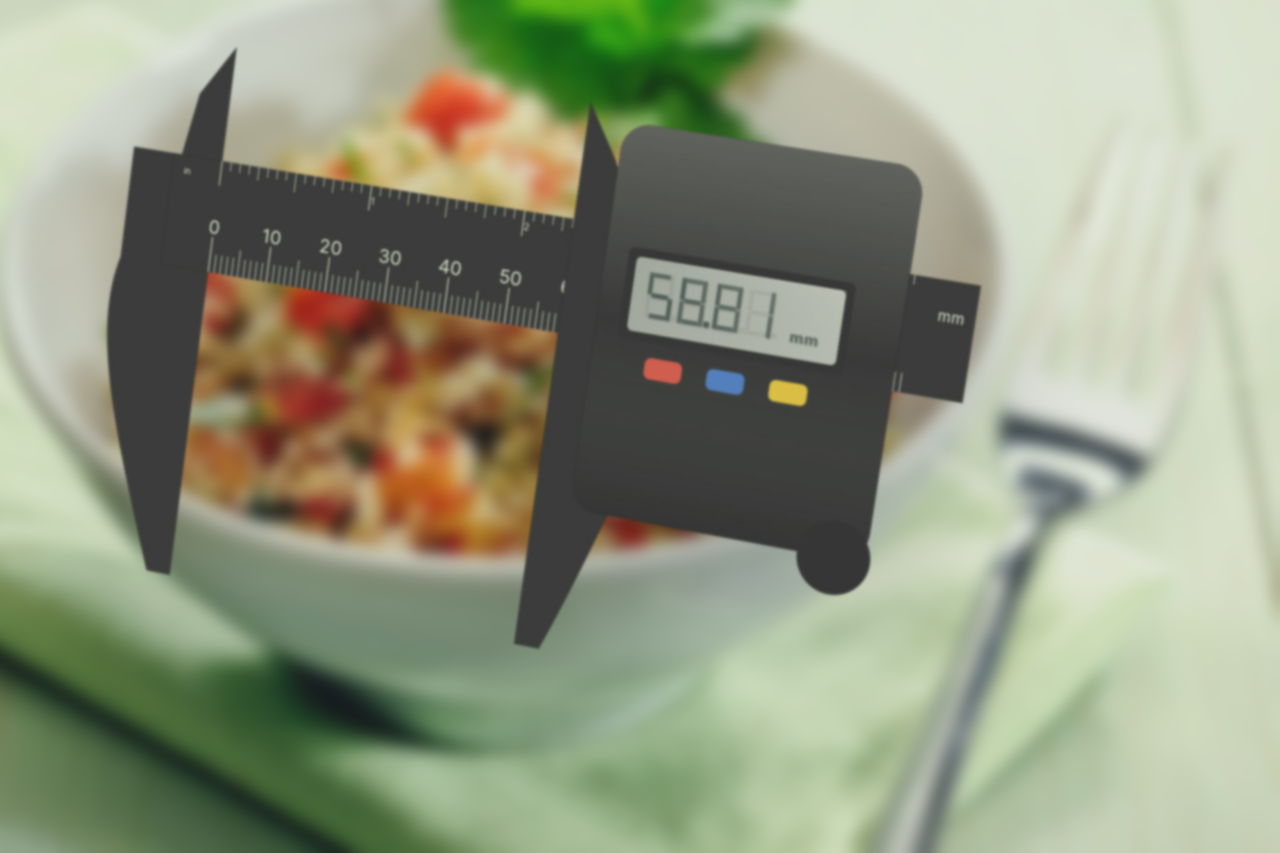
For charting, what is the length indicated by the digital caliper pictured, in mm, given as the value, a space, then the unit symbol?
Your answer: 58.81 mm
